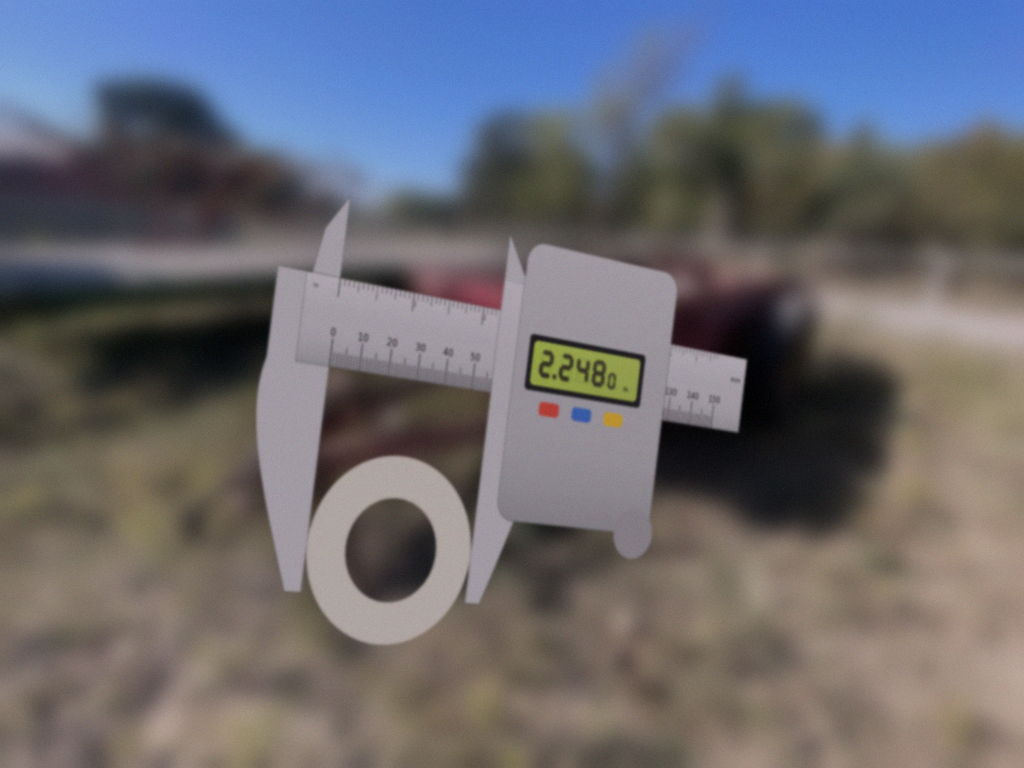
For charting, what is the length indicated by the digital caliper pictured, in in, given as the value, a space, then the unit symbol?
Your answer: 2.2480 in
